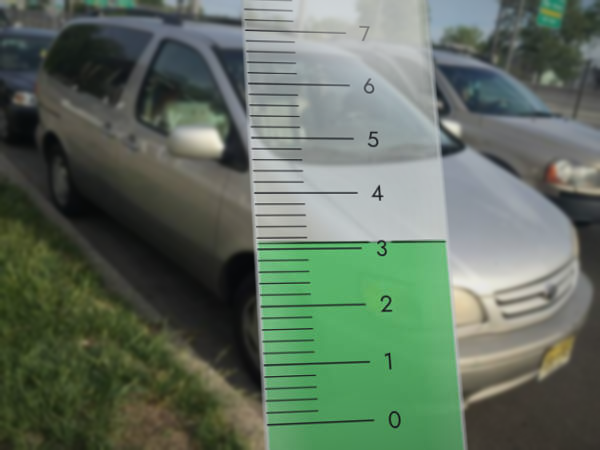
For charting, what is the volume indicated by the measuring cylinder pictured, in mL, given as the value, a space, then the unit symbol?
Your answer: 3.1 mL
